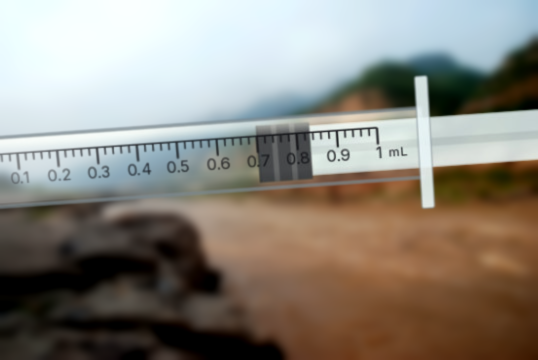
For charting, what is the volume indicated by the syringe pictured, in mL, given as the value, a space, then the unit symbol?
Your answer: 0.7 mL
